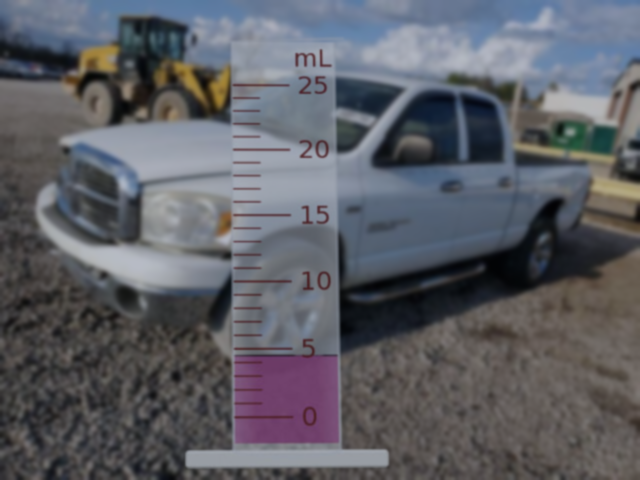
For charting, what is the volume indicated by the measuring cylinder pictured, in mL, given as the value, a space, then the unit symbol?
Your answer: 4.5 mL
